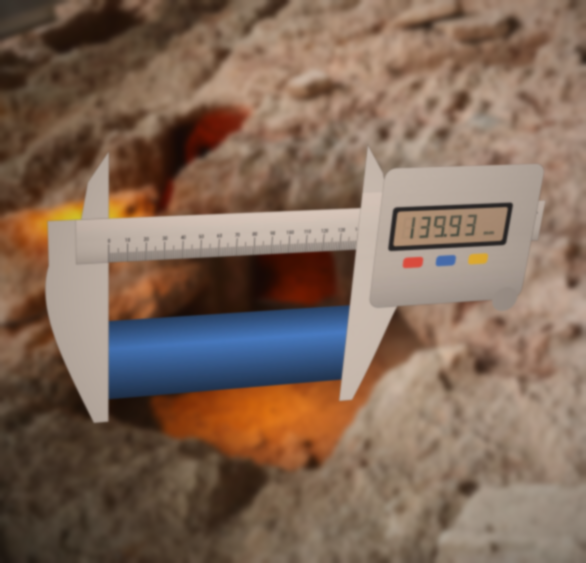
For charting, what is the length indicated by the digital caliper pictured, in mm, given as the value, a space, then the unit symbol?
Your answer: 139.93 mm
